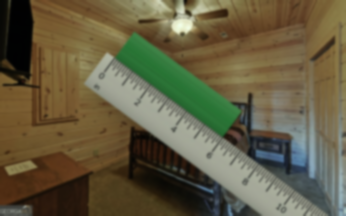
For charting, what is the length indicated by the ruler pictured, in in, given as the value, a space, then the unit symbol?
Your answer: 6 in
